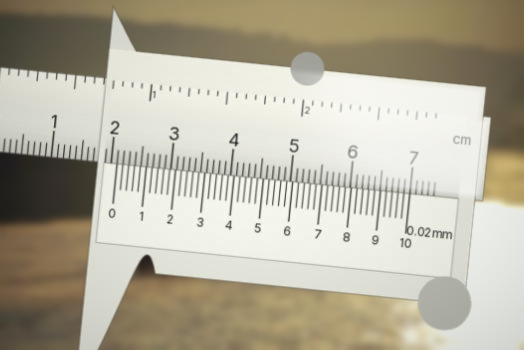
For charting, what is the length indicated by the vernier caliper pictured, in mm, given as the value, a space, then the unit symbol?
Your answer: 21.0 mm
